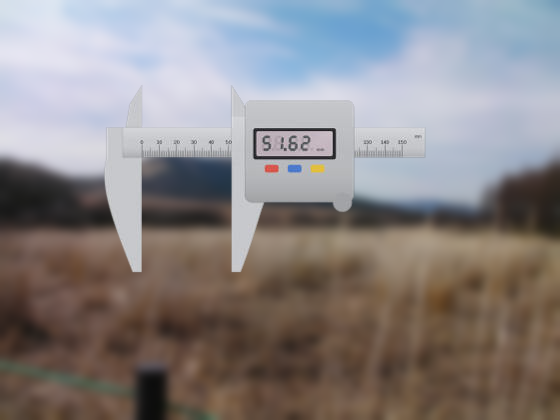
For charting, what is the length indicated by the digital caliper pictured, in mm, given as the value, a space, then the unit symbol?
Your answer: 51.62 mm
